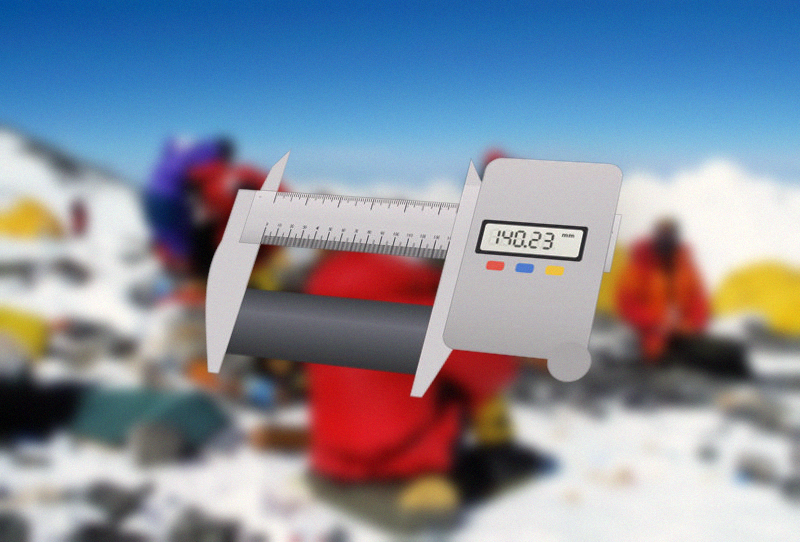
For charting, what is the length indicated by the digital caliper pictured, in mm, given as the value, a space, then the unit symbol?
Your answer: 140.23 mm
